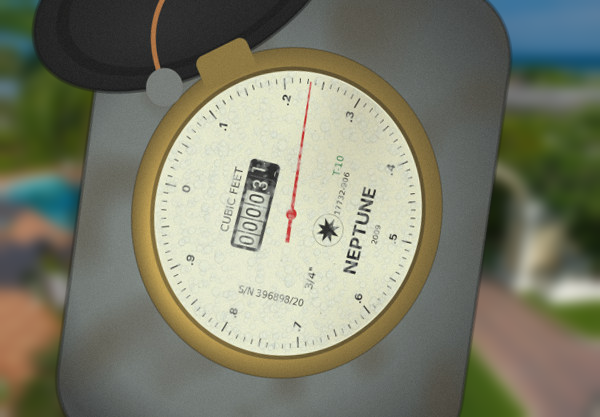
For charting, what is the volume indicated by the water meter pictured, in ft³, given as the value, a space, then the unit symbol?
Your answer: 31.23 ft³
